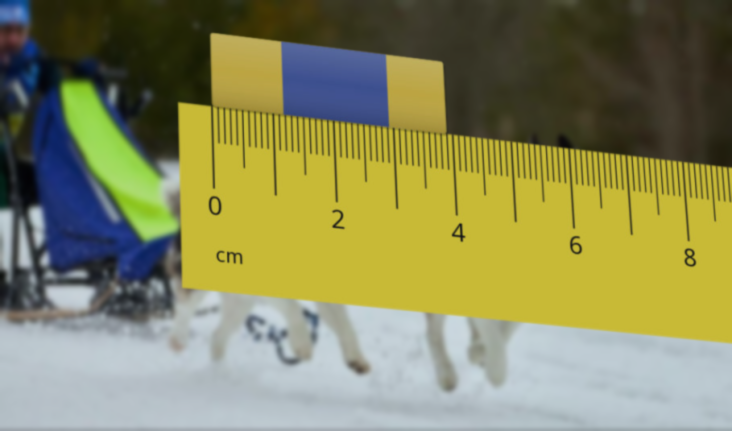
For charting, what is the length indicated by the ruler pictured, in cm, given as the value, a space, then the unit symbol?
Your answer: 3.9 cm
